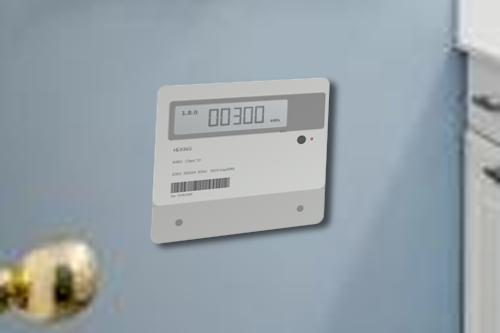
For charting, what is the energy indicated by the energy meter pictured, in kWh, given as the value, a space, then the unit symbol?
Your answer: 300 kWh
